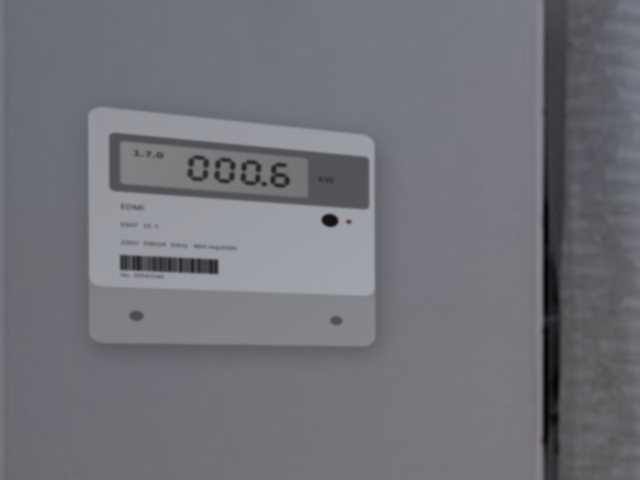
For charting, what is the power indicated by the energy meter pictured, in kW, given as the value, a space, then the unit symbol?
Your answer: 0.6 kW
